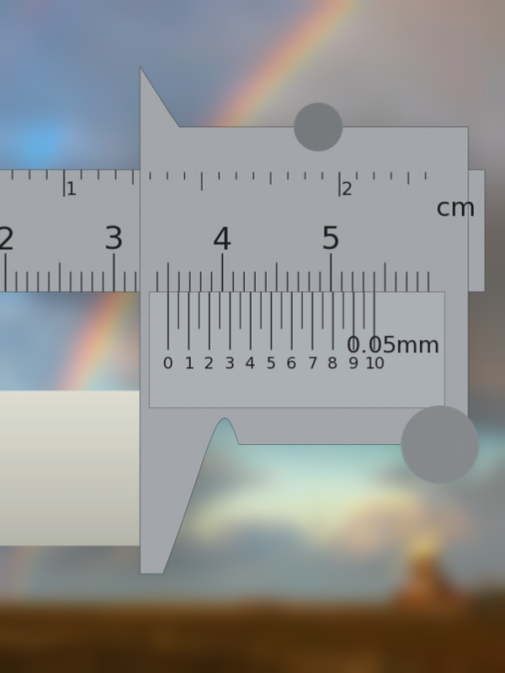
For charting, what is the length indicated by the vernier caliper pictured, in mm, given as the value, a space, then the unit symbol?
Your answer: 35.0 mm
